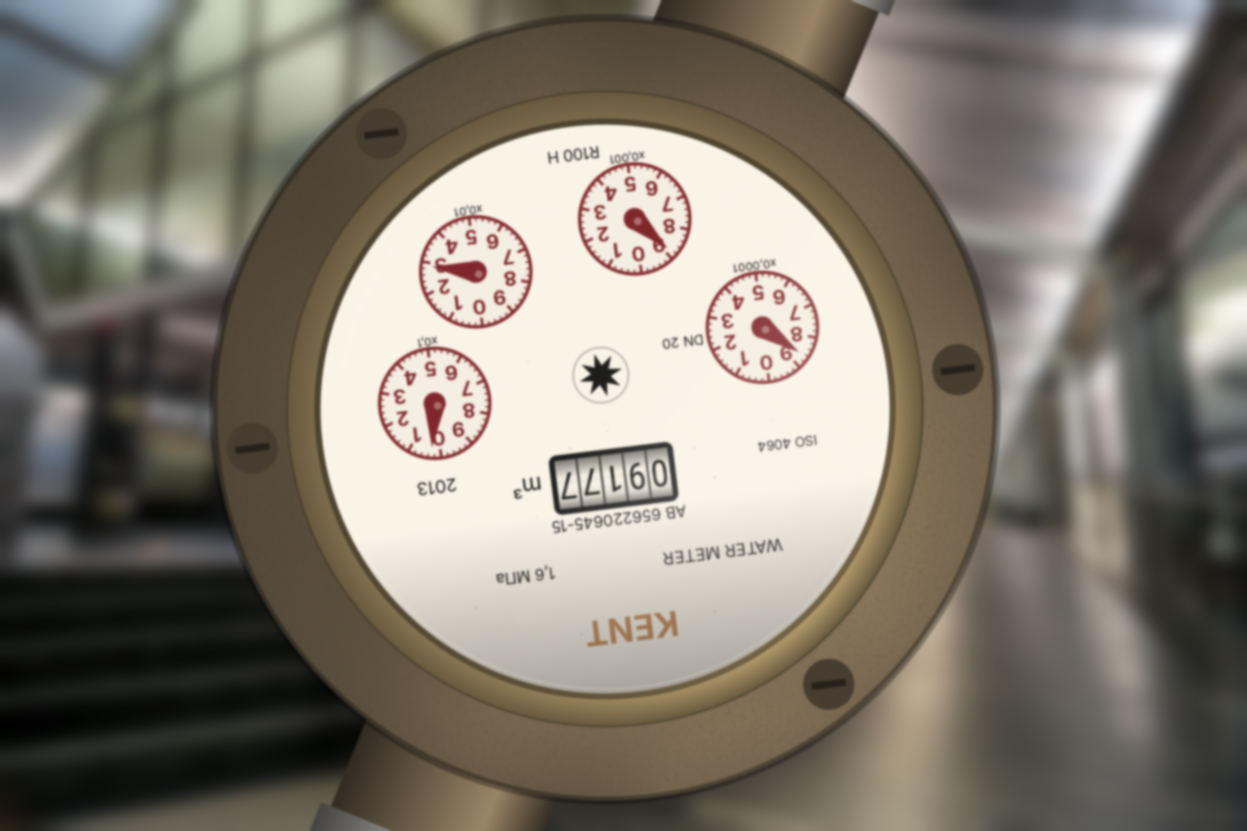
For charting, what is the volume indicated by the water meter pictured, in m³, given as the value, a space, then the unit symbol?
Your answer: 9177.0288 m³
